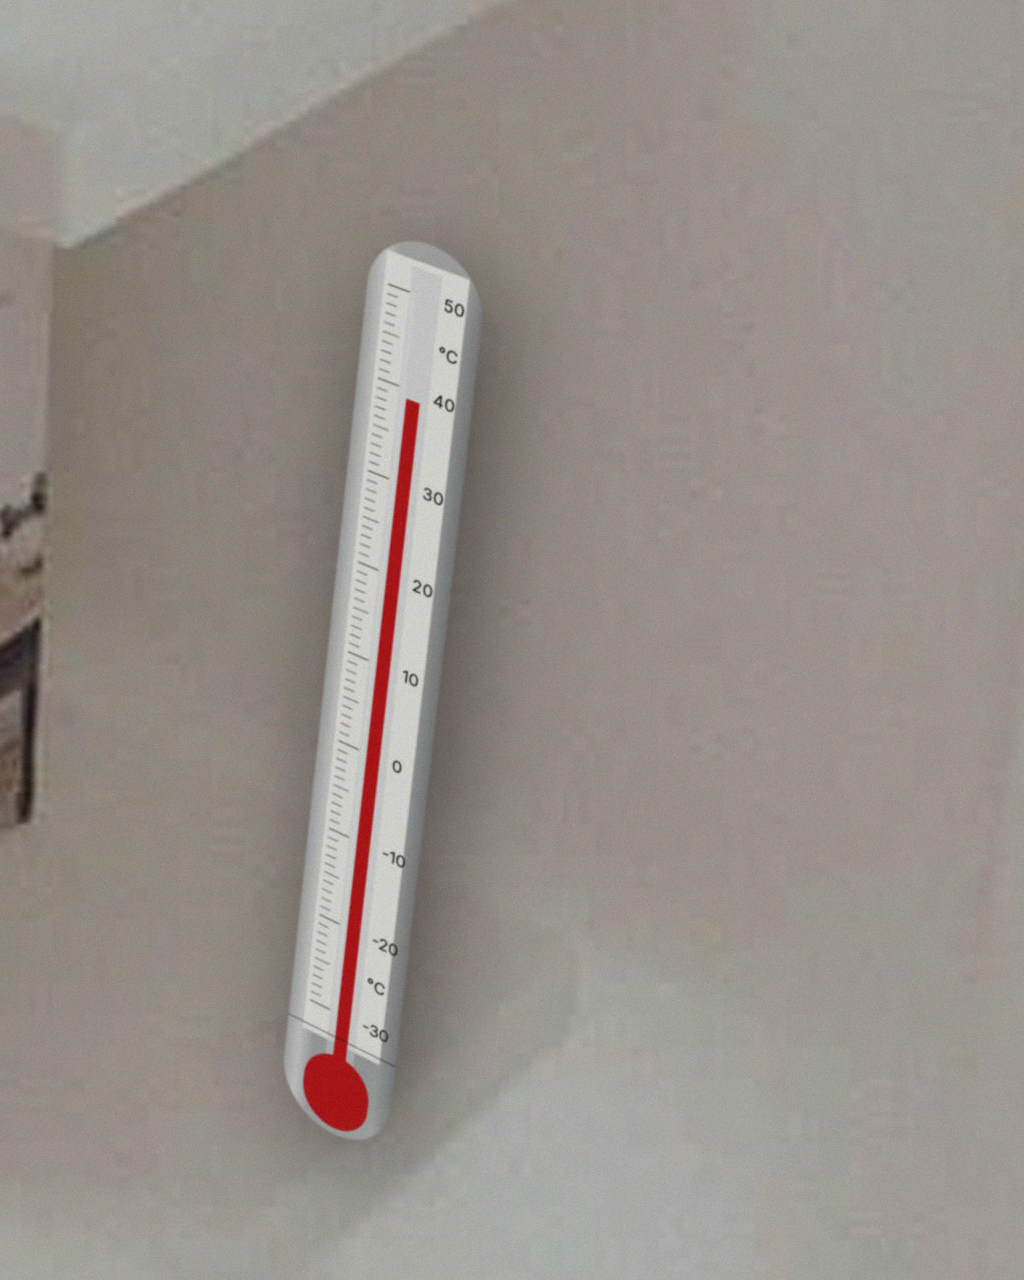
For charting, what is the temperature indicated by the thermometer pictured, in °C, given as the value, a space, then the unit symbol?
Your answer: 39 °C
